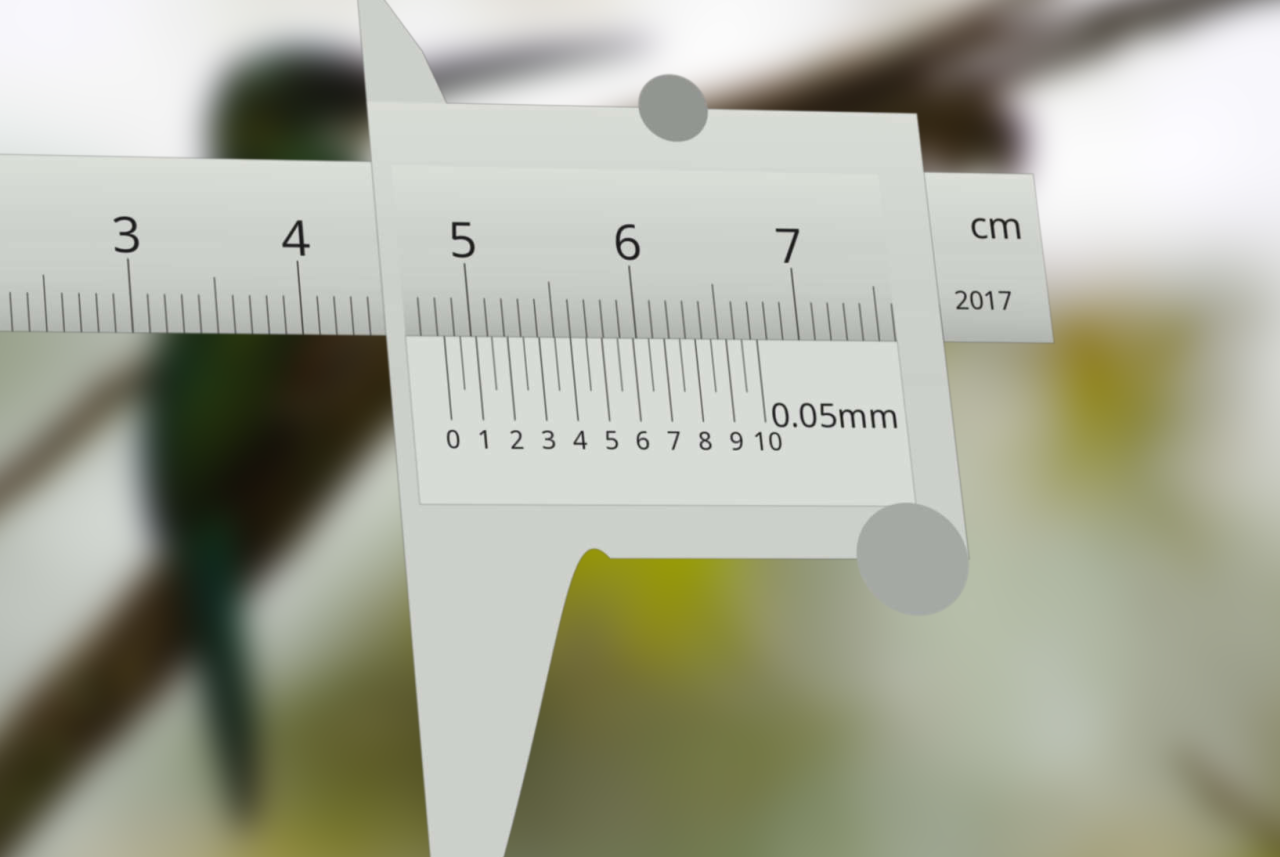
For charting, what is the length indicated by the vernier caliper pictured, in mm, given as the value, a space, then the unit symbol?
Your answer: 48.4 mm
